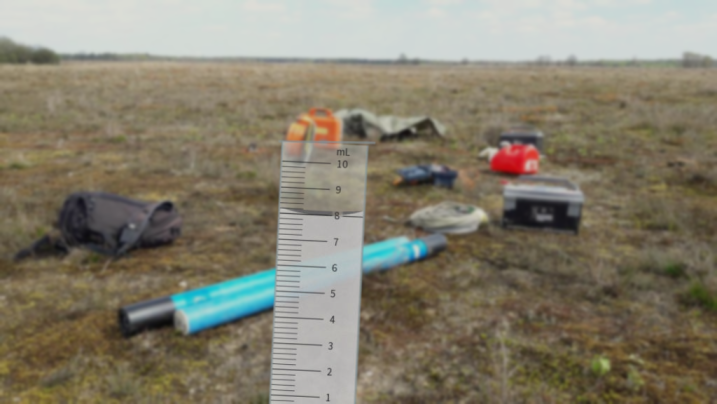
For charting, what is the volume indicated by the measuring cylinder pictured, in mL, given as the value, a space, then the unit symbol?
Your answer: 8 mL
